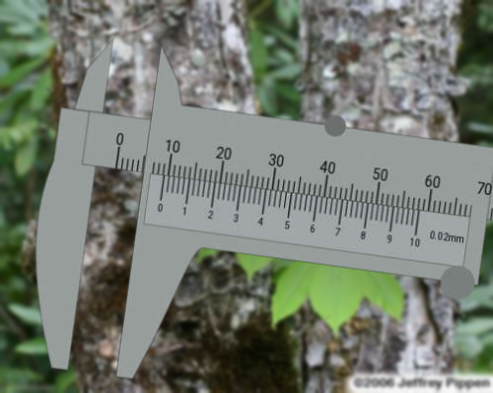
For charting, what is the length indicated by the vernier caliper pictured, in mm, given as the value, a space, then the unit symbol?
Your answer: 9.2 mm
